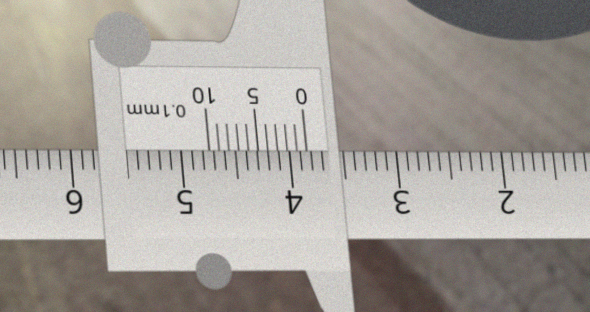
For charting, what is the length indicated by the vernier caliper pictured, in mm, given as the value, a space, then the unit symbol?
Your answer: 38.4 mm
